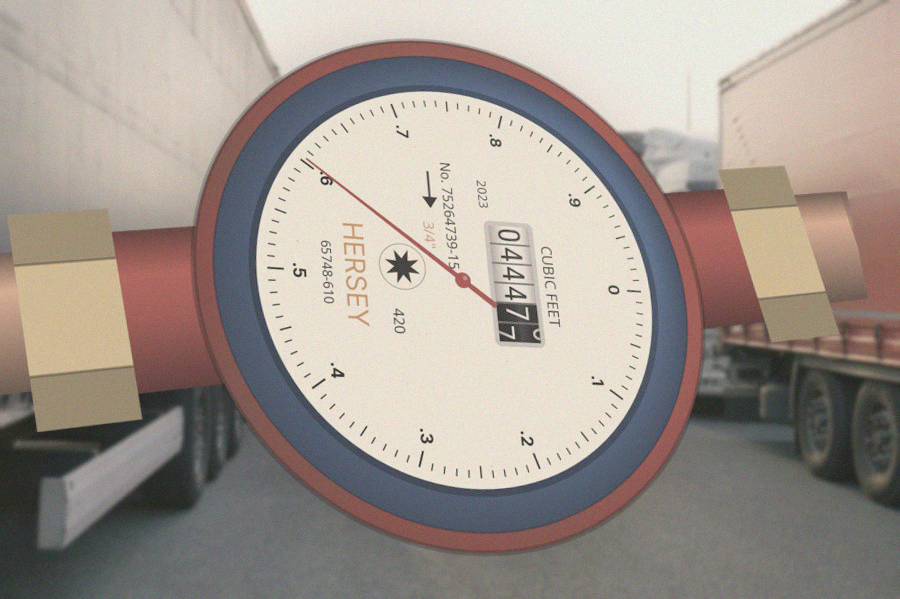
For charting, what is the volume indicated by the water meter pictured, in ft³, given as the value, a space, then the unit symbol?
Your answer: 44476.60 ft³
